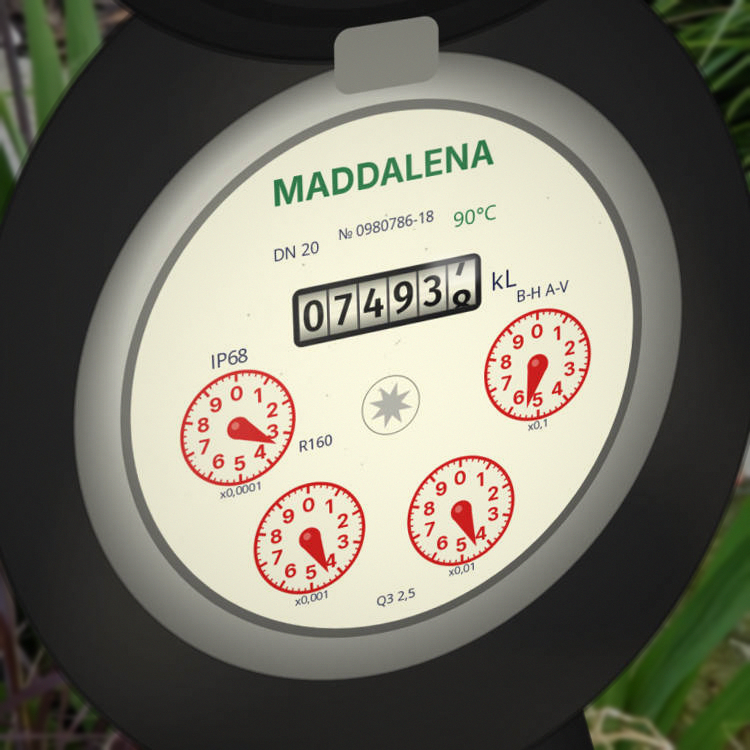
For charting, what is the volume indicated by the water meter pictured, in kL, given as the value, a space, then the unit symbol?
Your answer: 74937.5443 kL
